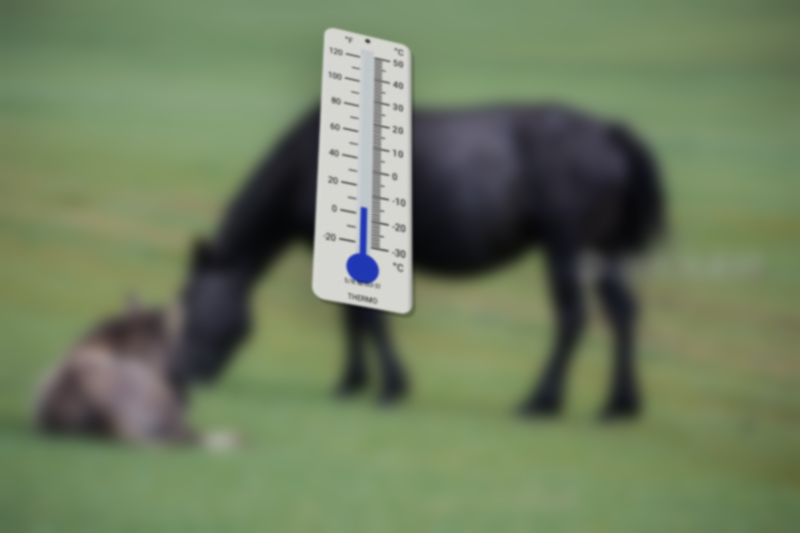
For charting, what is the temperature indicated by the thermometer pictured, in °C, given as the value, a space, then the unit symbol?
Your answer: -15 °C
